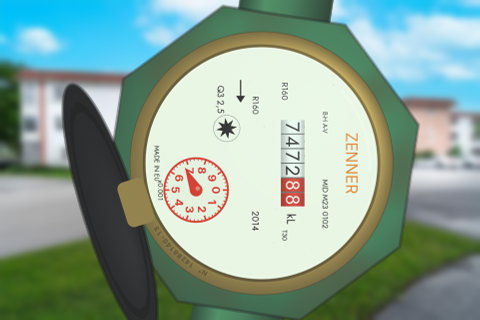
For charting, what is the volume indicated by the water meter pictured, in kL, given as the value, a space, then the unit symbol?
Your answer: 7472.886 kL
